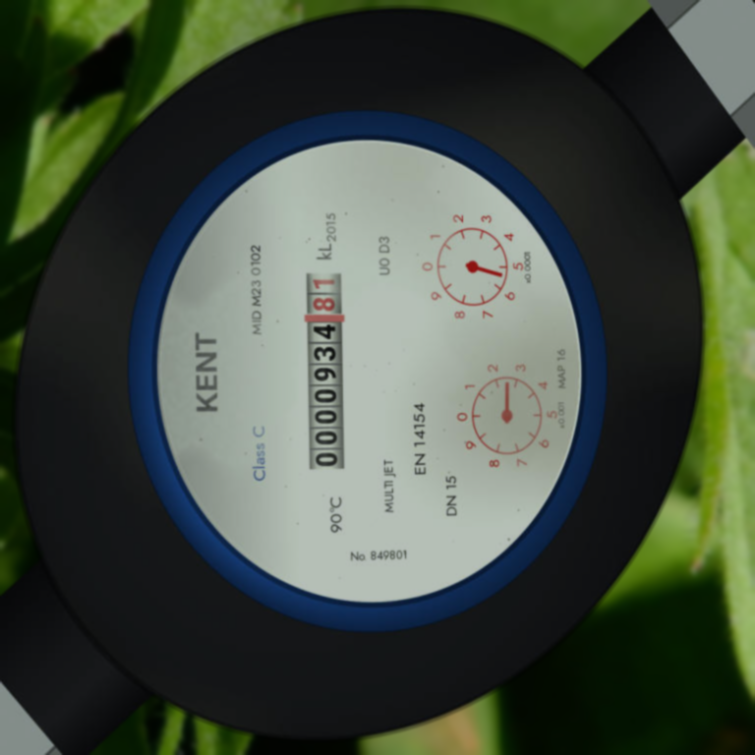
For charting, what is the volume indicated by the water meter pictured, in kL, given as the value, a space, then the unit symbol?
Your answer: 934.8125 kL
